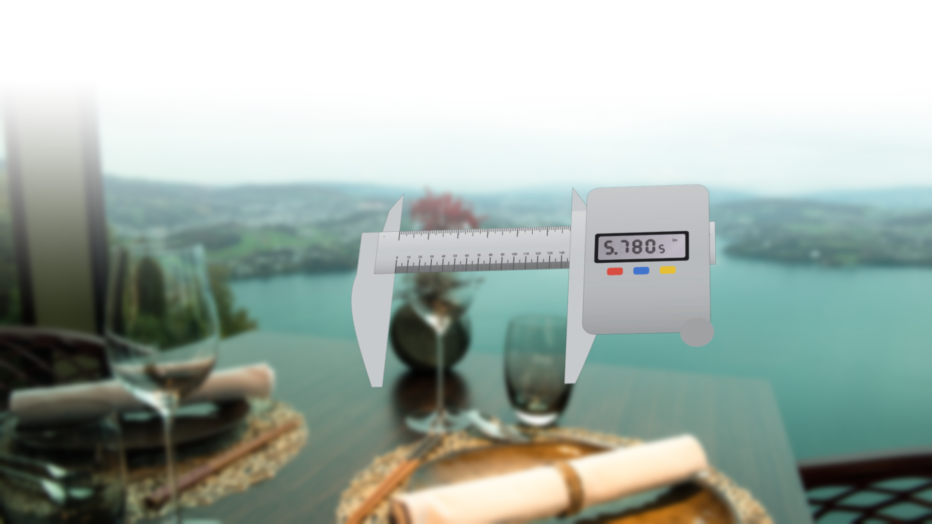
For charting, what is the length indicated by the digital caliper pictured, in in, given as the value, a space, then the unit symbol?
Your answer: 5.7805 in
